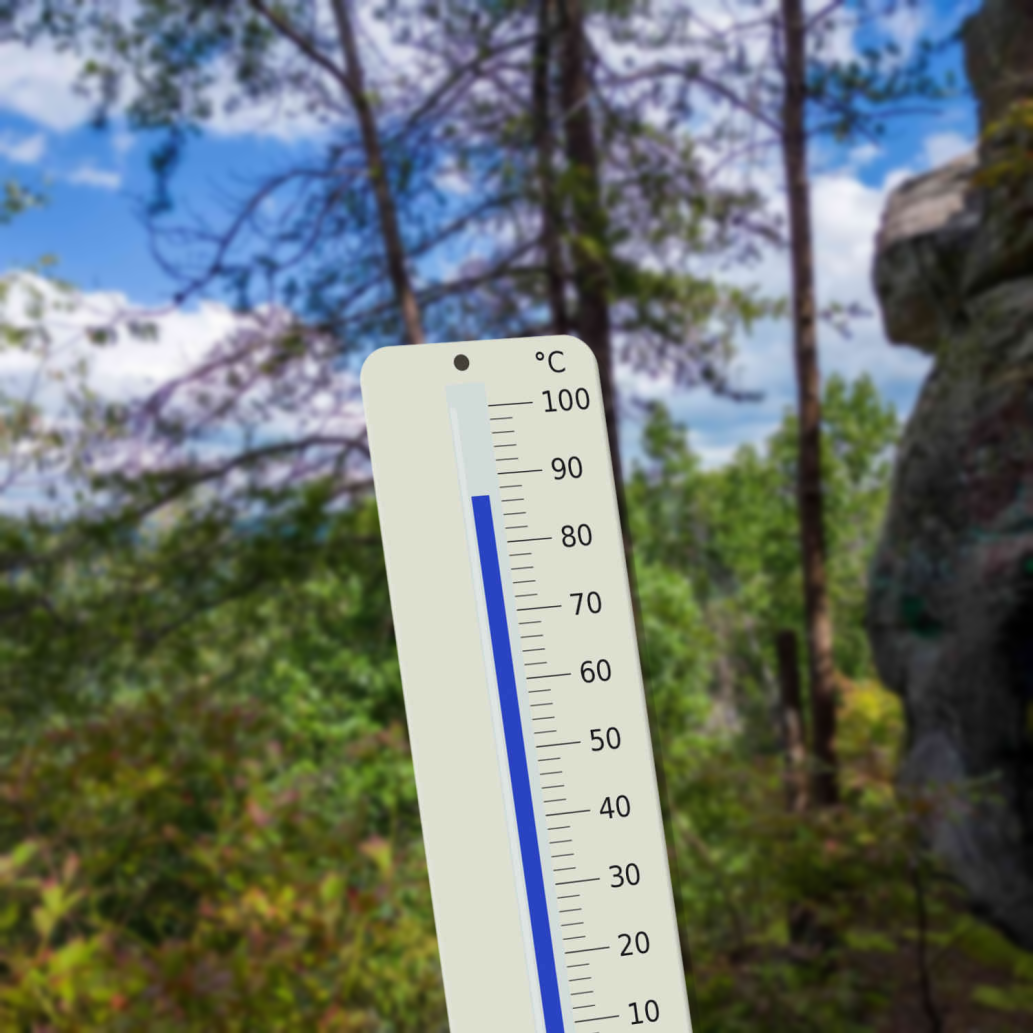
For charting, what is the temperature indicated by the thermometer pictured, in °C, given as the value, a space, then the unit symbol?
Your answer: 87 °C
